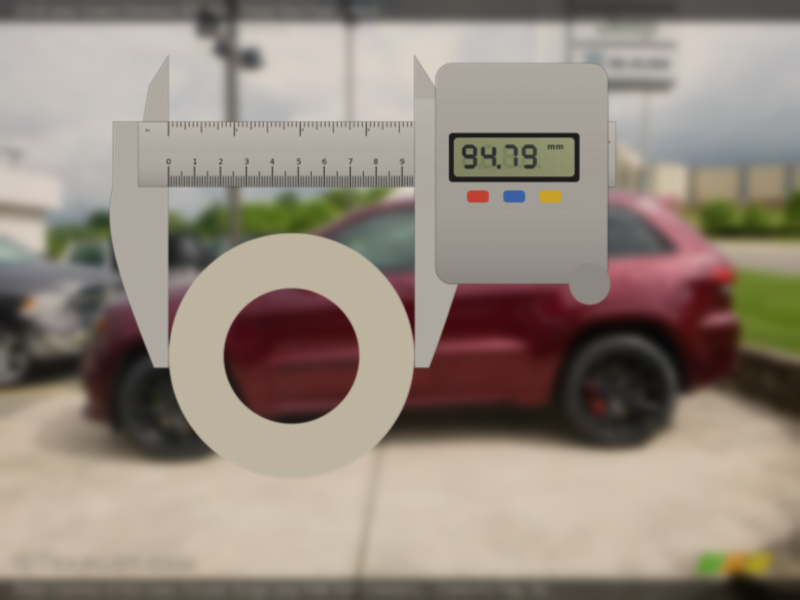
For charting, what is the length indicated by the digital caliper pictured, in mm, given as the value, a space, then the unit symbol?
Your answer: 94.79 mm
